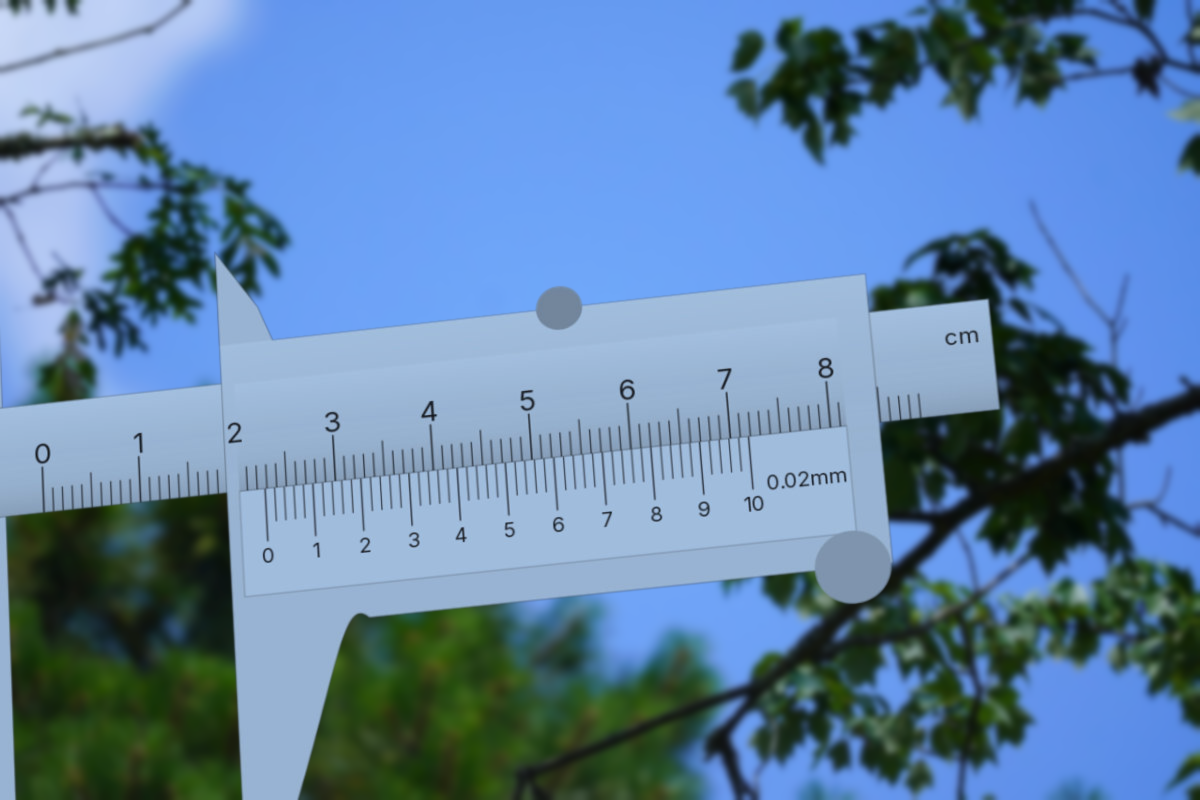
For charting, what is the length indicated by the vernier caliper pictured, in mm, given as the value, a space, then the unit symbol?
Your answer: 22.8 mm
